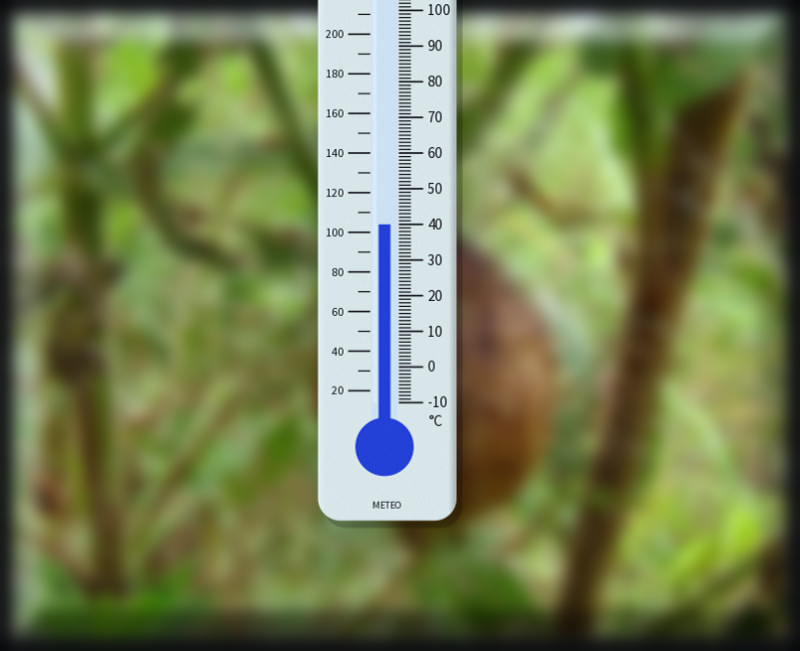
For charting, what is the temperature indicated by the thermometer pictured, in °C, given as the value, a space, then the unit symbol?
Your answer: 40 °C
